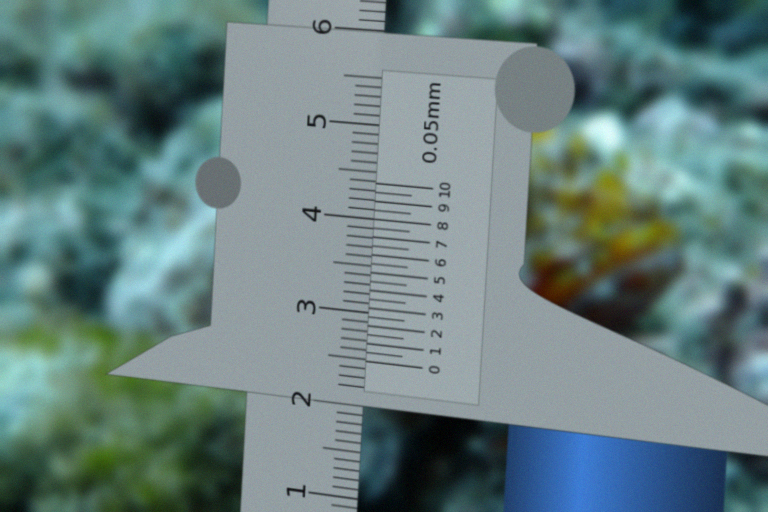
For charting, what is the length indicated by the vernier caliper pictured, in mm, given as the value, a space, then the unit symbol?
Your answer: 24.8 mm
